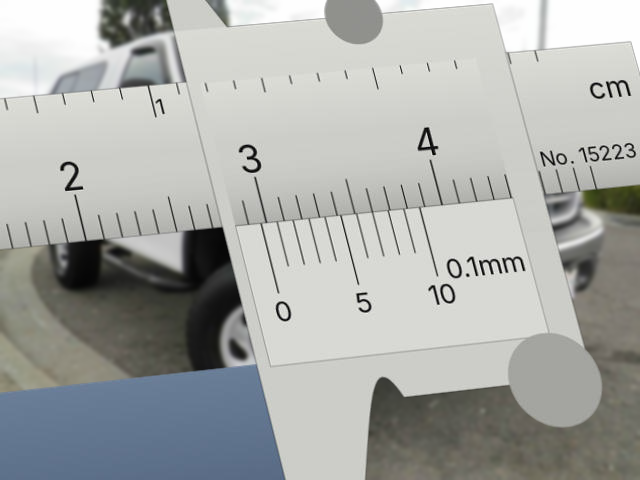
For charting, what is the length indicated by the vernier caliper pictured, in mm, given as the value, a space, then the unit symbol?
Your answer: 29.7 mm
